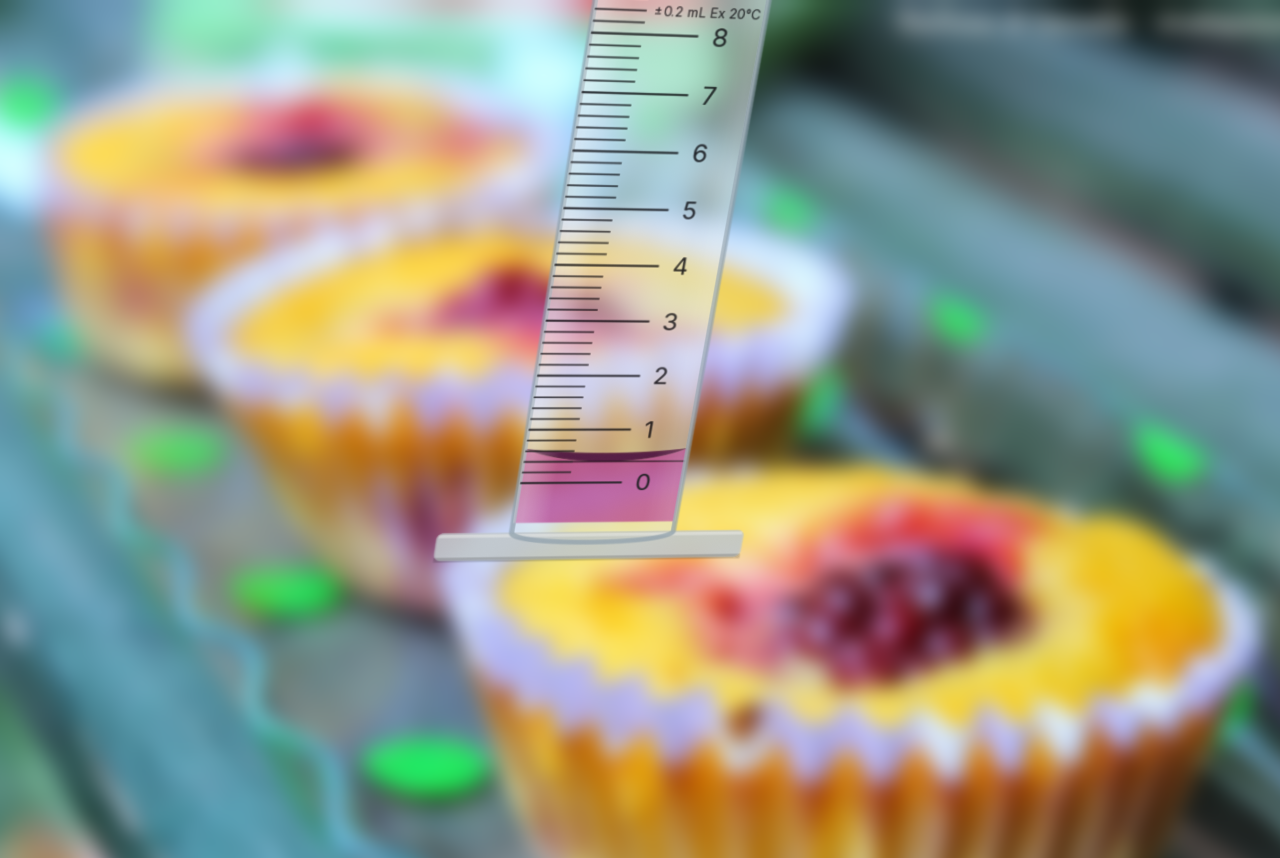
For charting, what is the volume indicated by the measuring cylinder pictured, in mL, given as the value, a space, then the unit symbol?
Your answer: 0.4 mL
